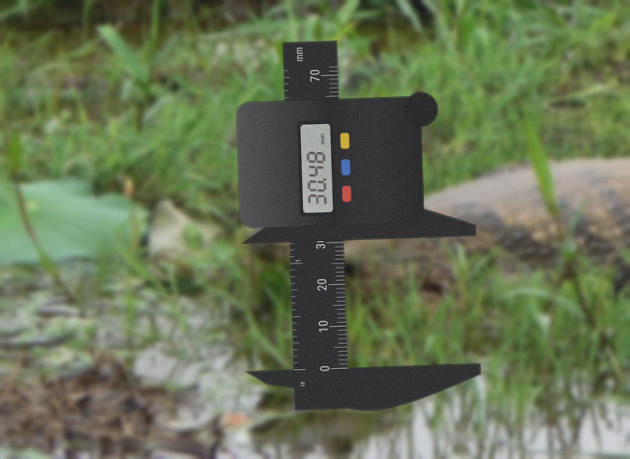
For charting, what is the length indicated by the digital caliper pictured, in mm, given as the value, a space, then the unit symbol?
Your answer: 30.48 mm
